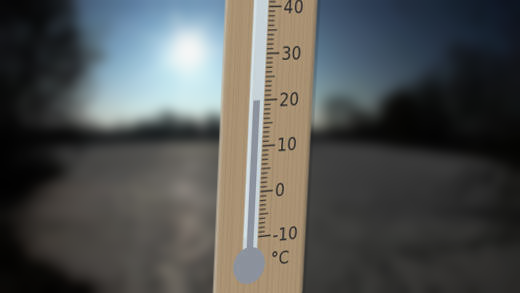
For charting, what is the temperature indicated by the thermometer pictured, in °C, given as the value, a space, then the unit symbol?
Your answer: 20 °C
